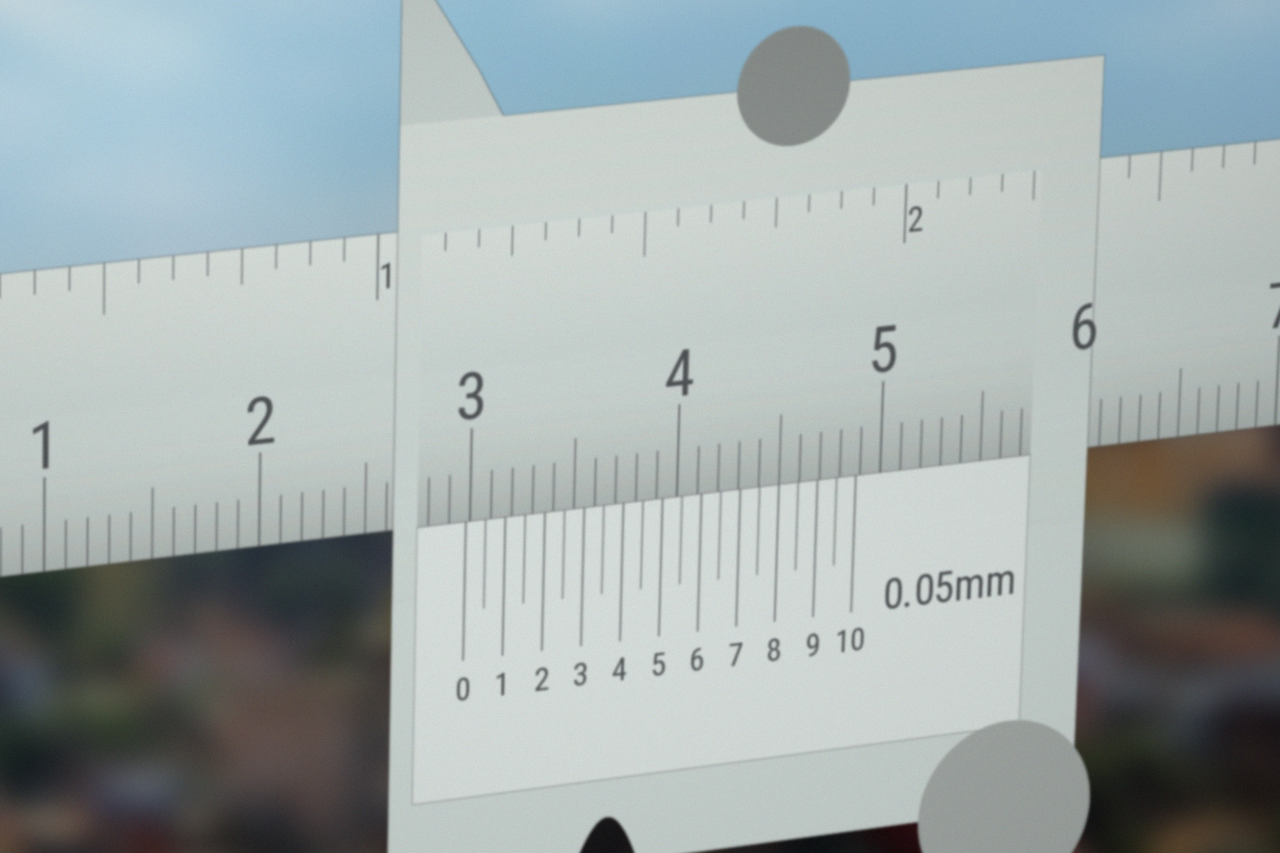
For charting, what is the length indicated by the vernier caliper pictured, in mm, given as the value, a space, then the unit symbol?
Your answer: 29.8 mm
